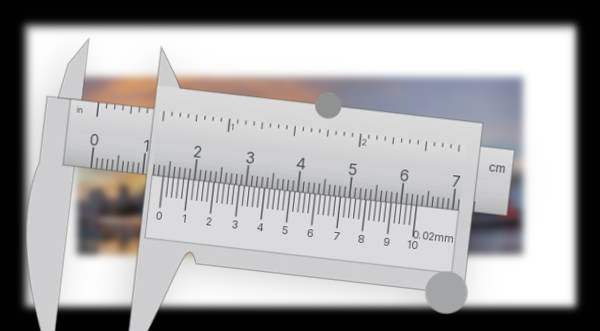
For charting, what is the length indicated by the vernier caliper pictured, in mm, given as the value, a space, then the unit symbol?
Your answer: 14.0 mm
